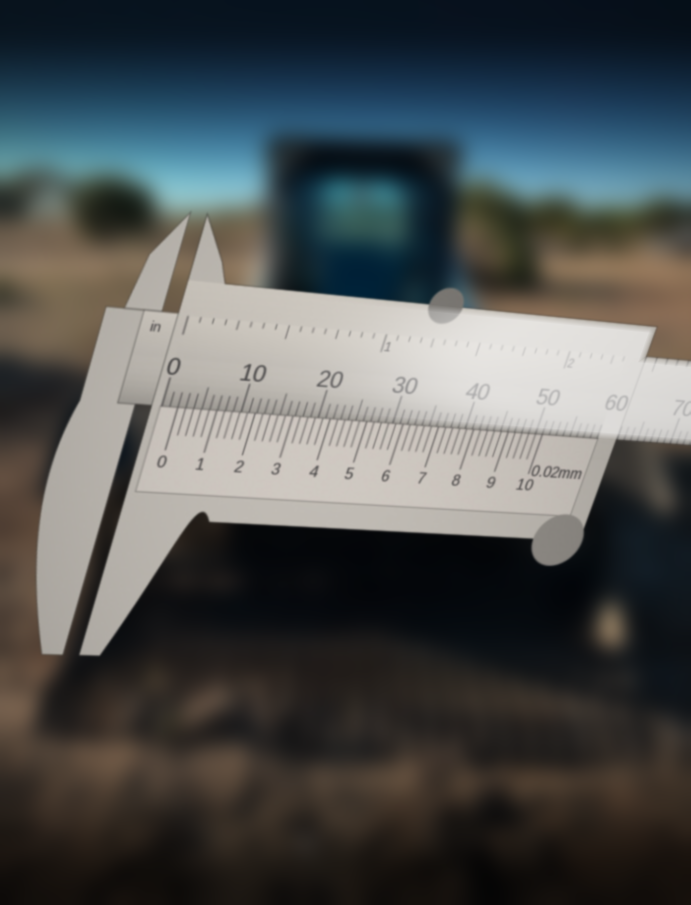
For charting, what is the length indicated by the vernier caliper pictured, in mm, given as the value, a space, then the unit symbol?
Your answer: 2.0 mm
